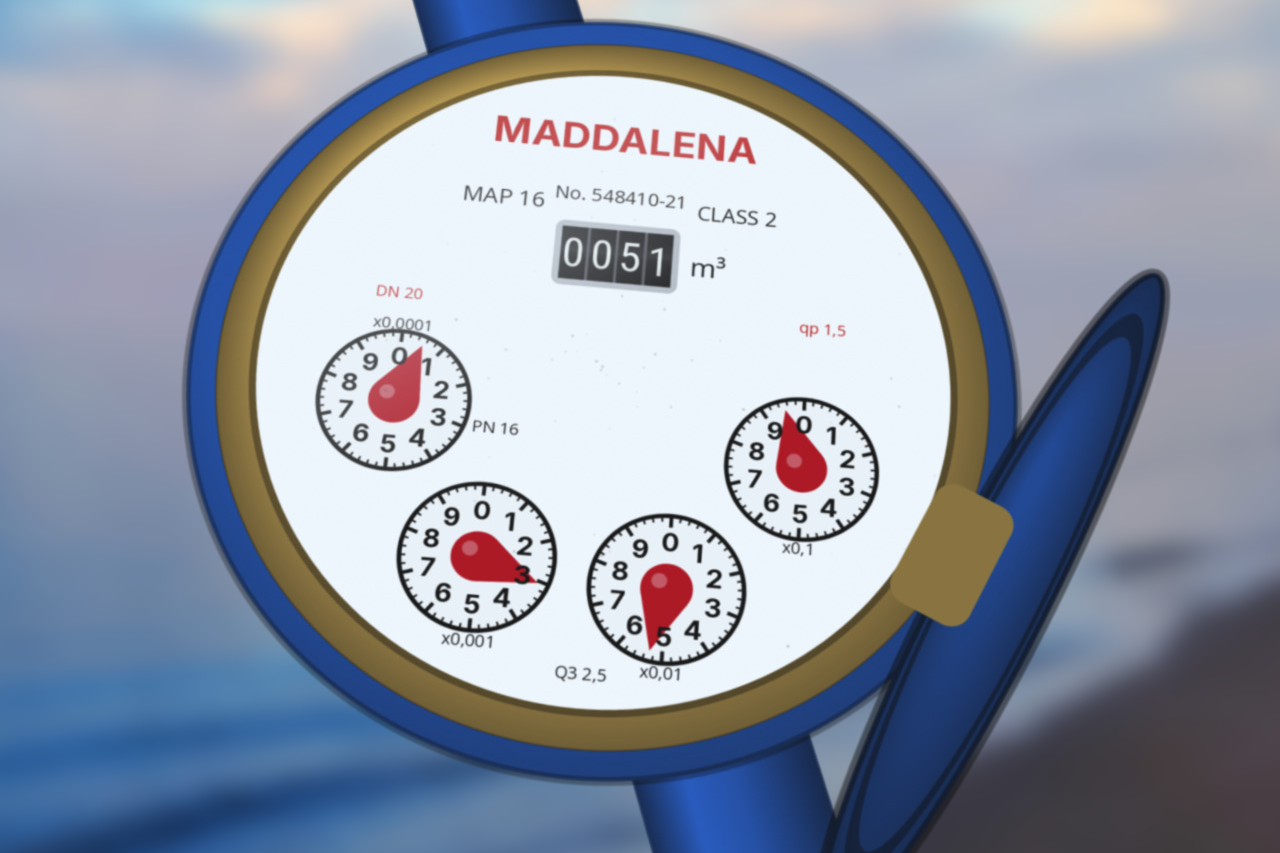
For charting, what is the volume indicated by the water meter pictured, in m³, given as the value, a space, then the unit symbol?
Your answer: 50.9530 m³
